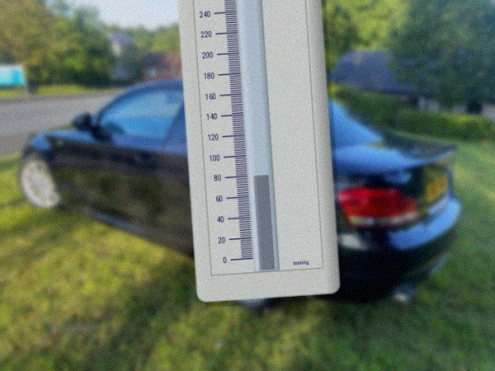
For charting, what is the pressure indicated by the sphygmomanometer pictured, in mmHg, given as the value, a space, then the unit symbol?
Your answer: 80 mmHg
